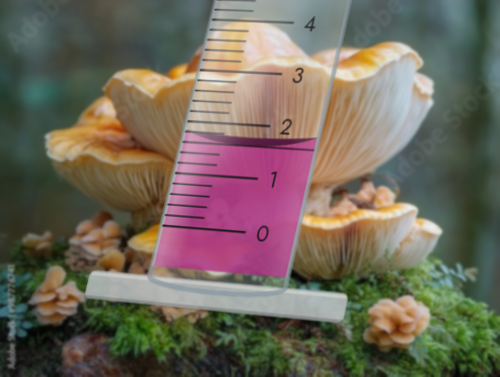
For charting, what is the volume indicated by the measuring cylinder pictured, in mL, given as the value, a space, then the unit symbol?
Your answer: 1.6 mL
